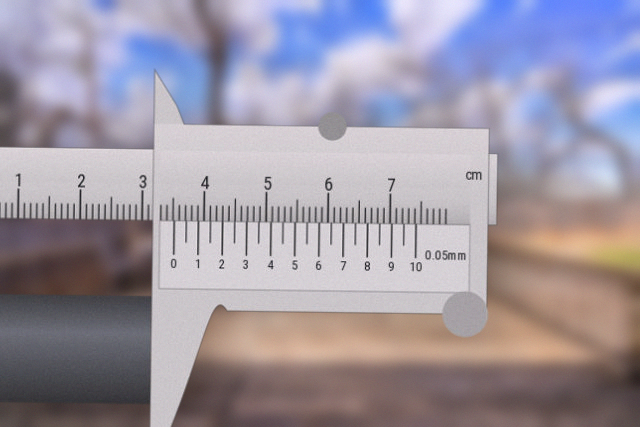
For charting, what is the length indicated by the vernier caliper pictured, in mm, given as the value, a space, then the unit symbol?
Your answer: 35.2 mm
